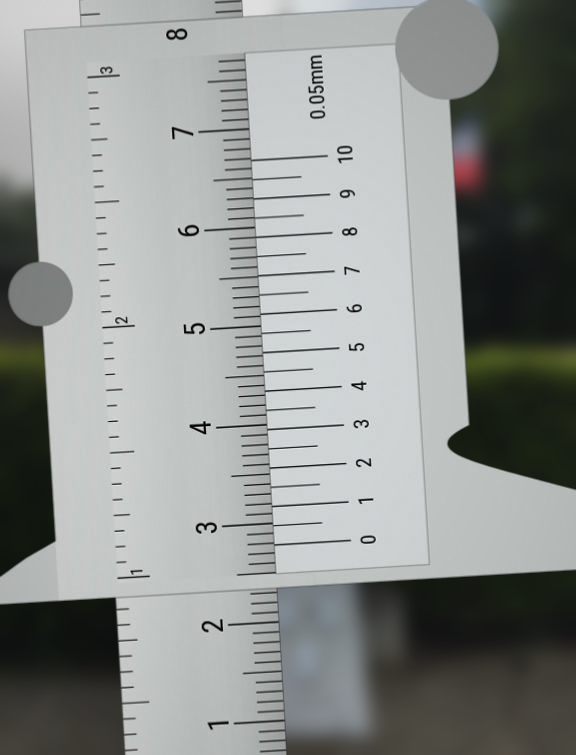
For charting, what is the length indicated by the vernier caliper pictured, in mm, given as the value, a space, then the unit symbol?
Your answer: 27.8 mm
